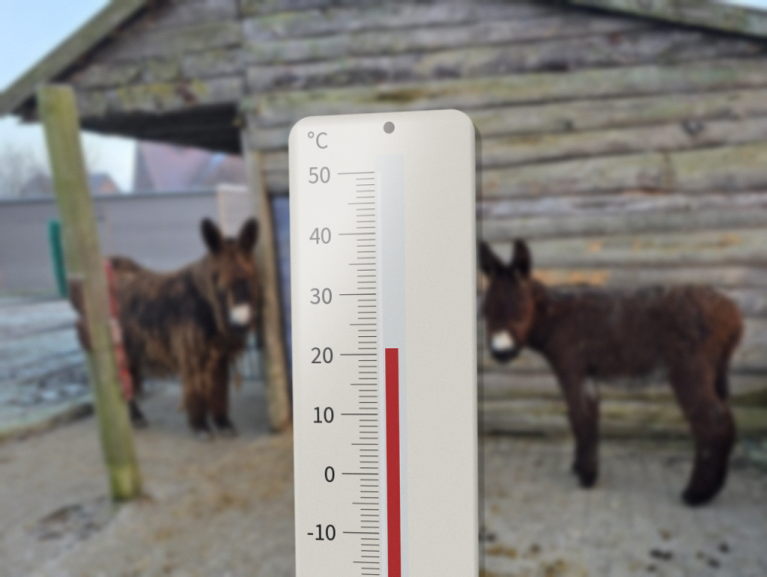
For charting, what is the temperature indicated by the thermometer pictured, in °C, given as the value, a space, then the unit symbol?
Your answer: 21 °C
